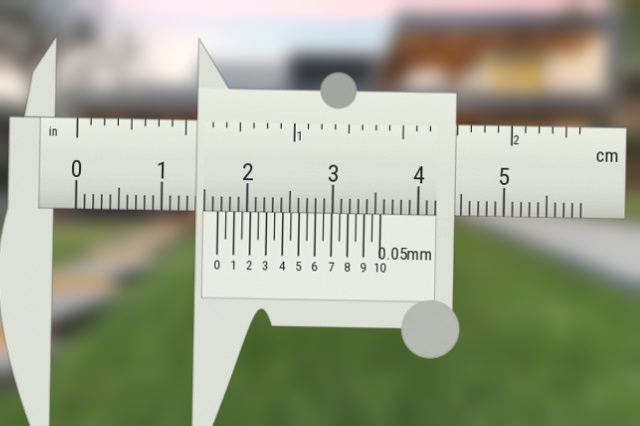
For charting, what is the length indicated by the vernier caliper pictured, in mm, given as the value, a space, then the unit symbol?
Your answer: 16.6 mm
